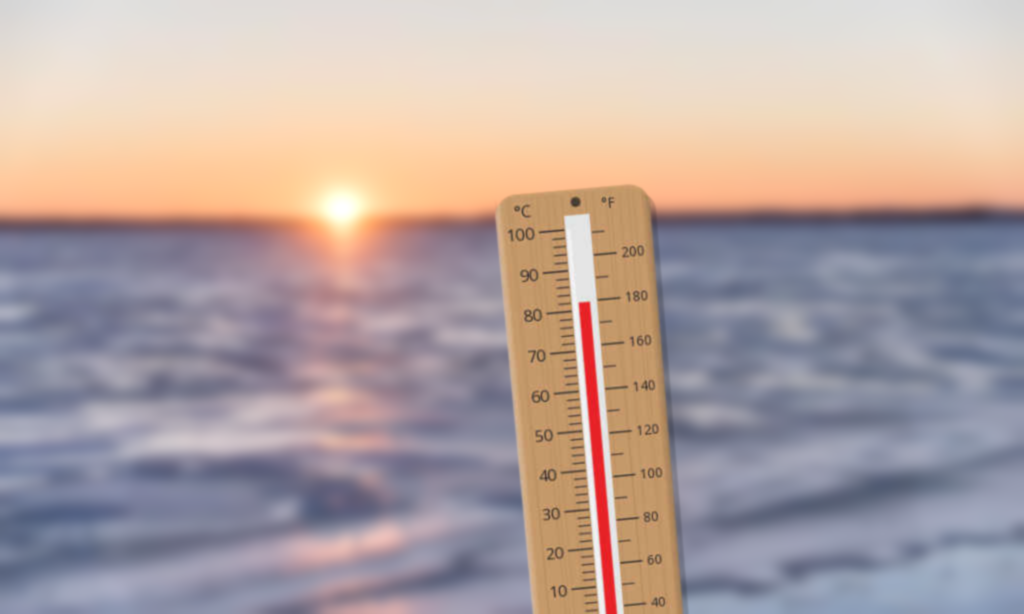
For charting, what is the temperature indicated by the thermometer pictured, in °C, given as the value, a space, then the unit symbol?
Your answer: 82 °C
